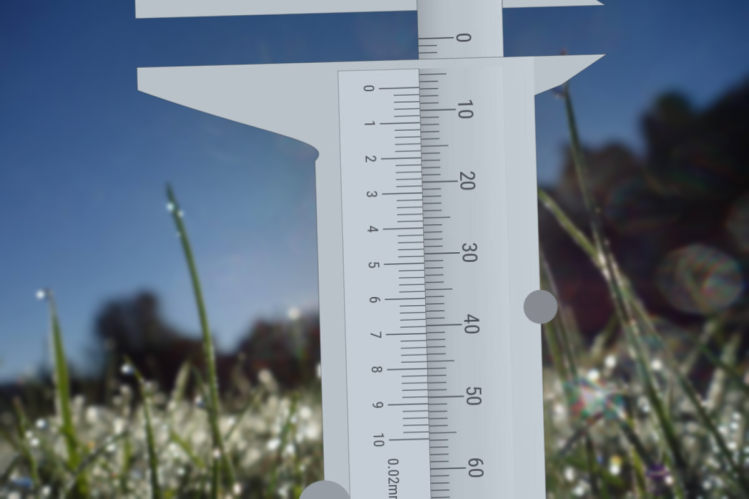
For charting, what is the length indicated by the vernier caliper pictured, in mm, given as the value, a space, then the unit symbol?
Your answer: 6.8 mm
